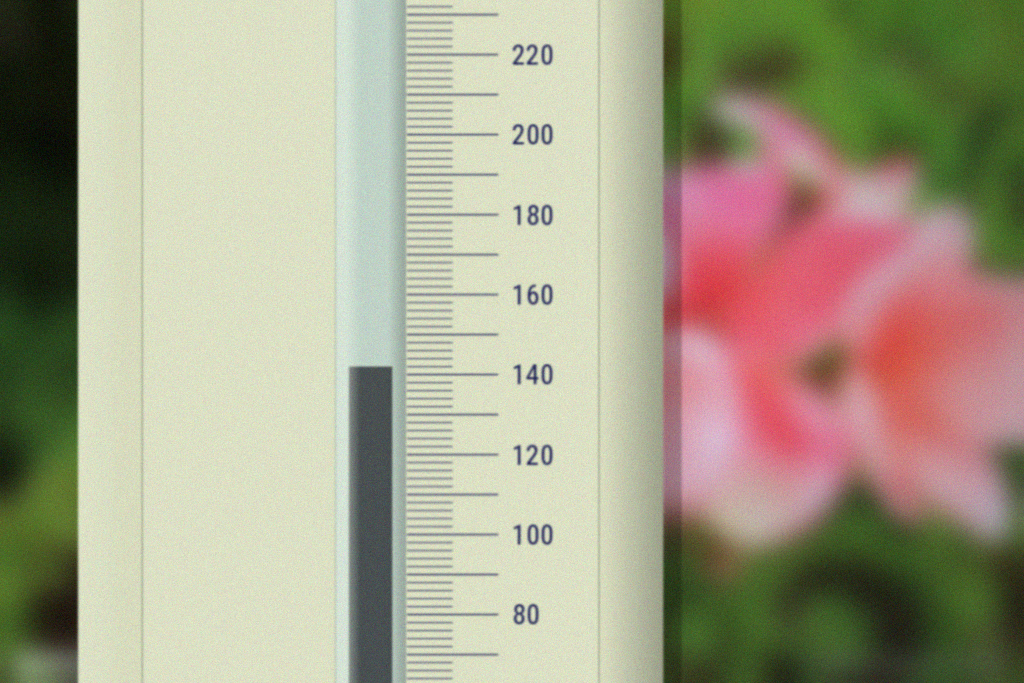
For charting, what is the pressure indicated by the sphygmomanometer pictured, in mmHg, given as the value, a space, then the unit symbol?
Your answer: 142 mmHg
